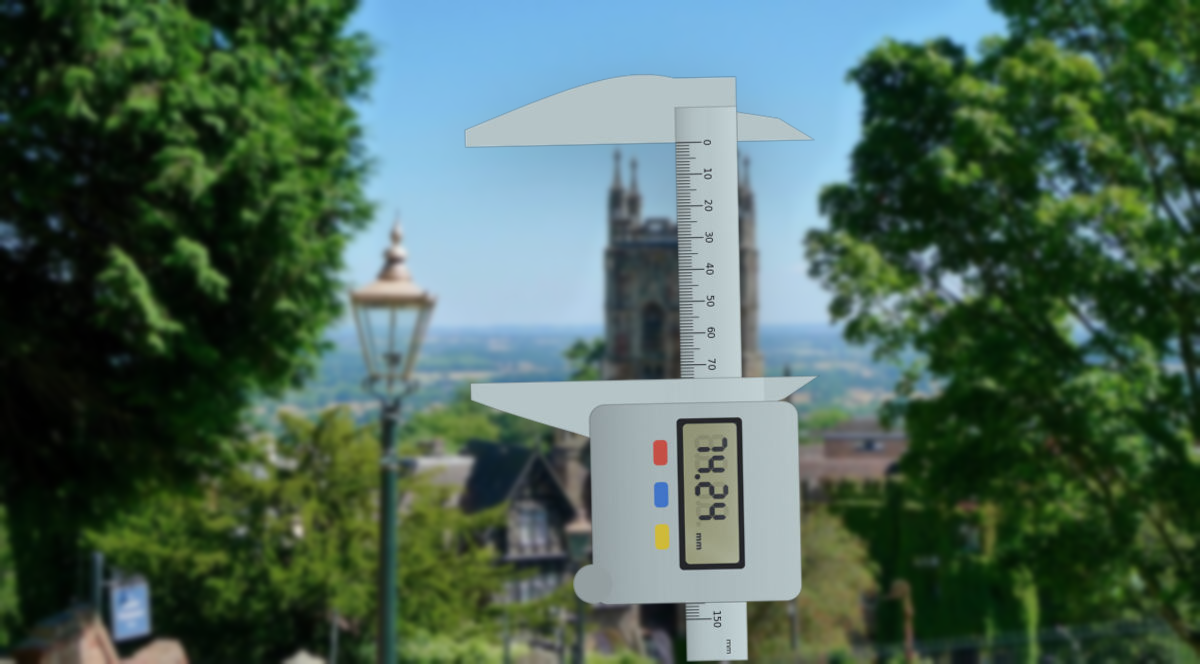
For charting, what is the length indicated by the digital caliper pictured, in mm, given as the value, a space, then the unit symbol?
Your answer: 74.24 mm
